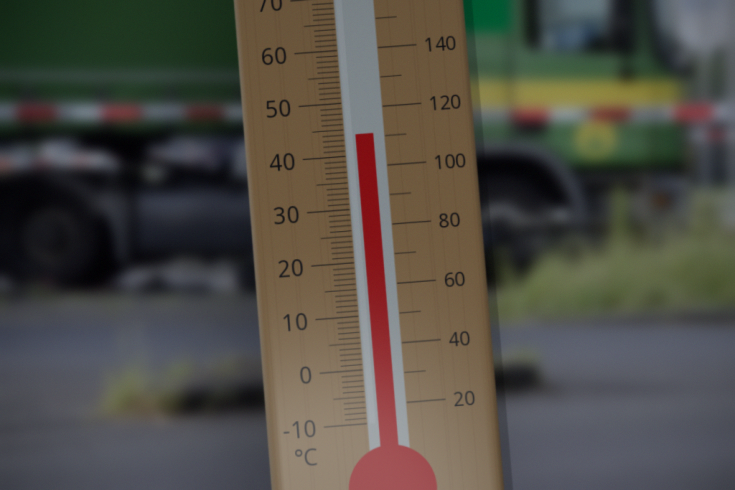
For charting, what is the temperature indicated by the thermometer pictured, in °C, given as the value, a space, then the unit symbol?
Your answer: 44 °C
